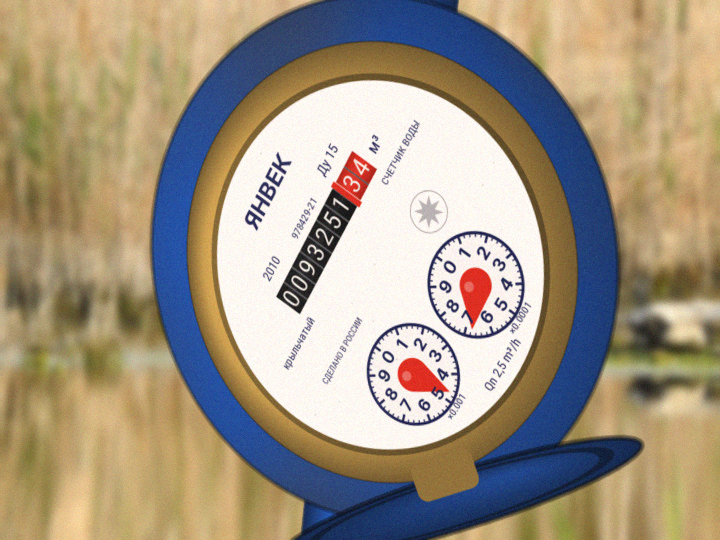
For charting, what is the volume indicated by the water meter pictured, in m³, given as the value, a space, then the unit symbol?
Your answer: 93251.3446 m³
